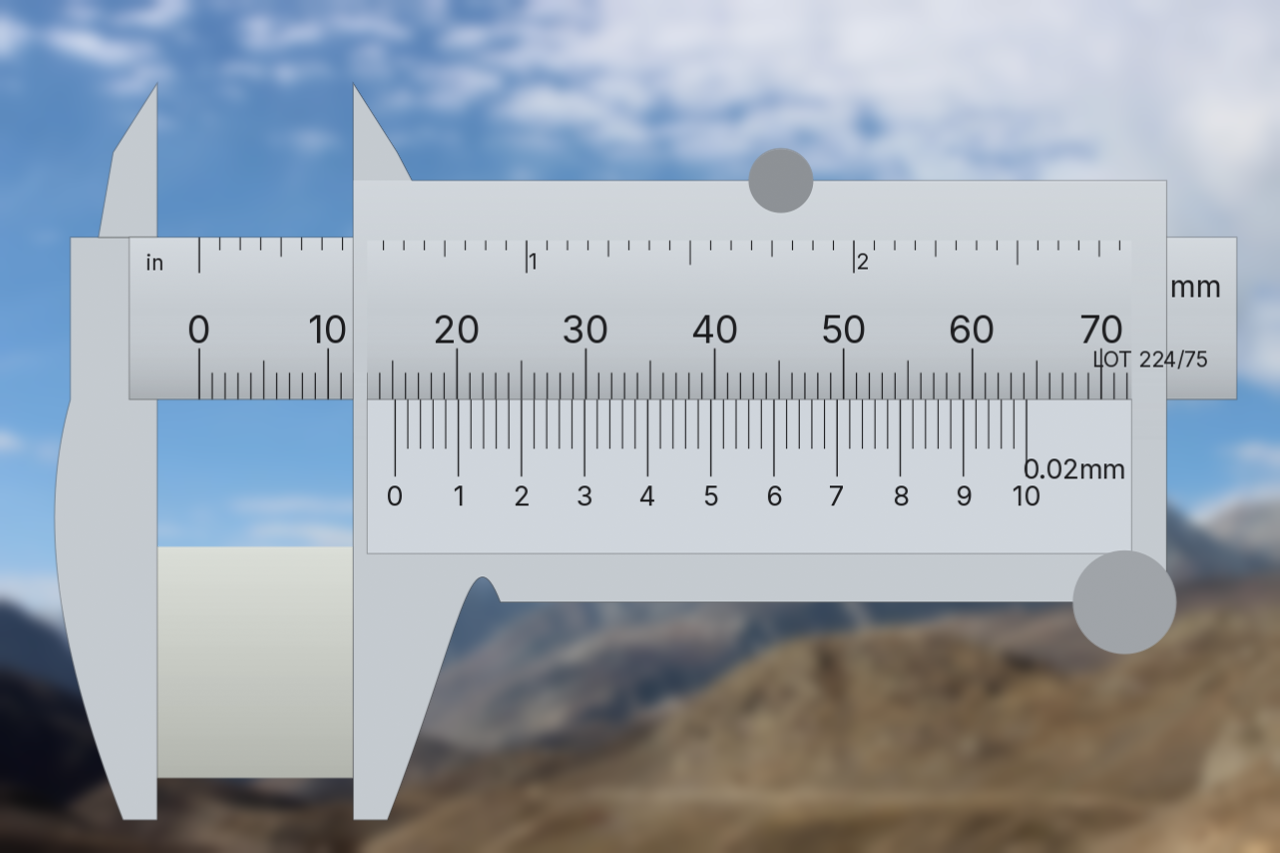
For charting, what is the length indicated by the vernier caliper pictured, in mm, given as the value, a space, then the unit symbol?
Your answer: 15.2 mm
